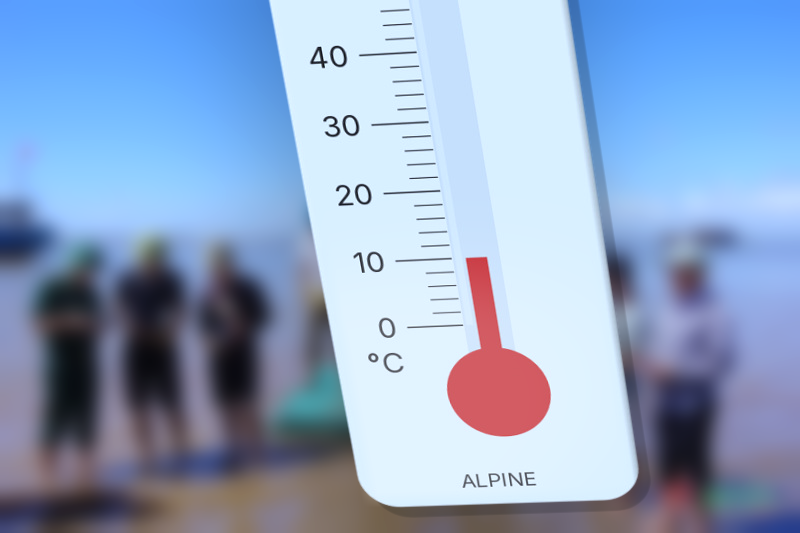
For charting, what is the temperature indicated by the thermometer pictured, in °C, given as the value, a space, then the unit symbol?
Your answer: 10 °C
